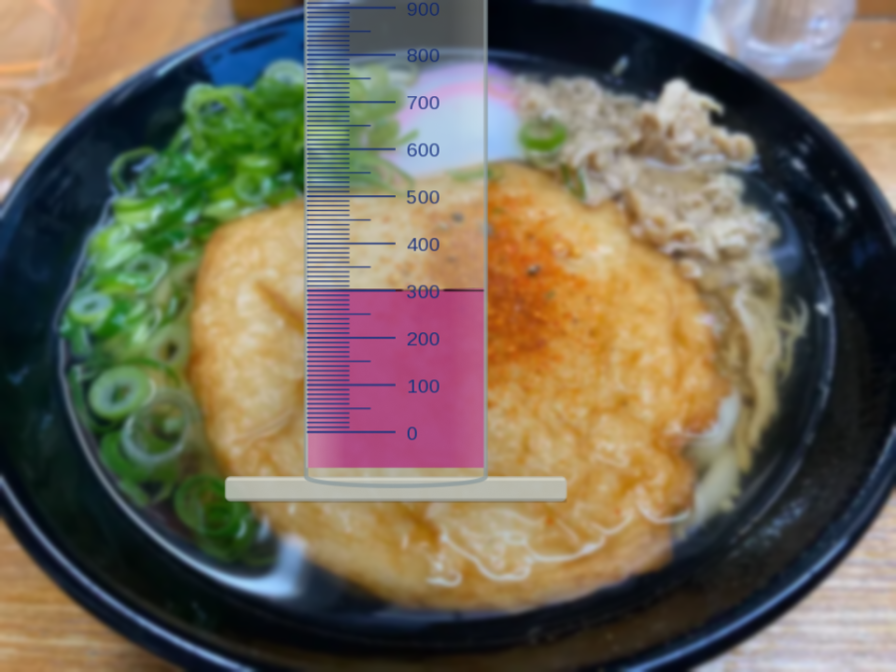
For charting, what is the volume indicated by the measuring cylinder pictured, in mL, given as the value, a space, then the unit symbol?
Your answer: 300 mL
